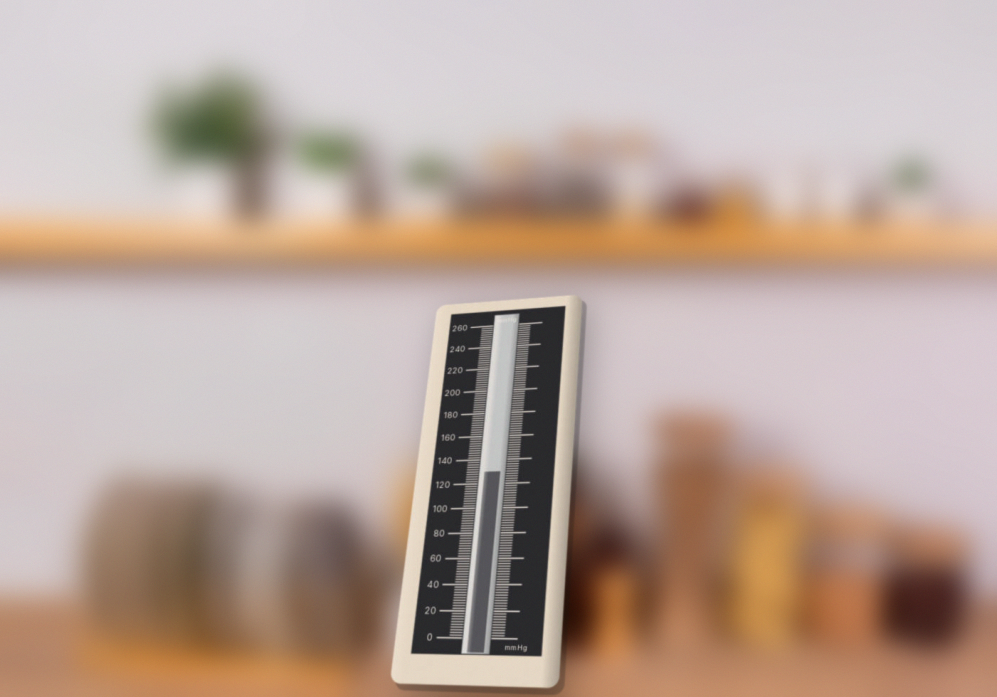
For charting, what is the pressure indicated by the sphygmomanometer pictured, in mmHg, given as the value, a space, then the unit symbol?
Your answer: 130 mmHg
